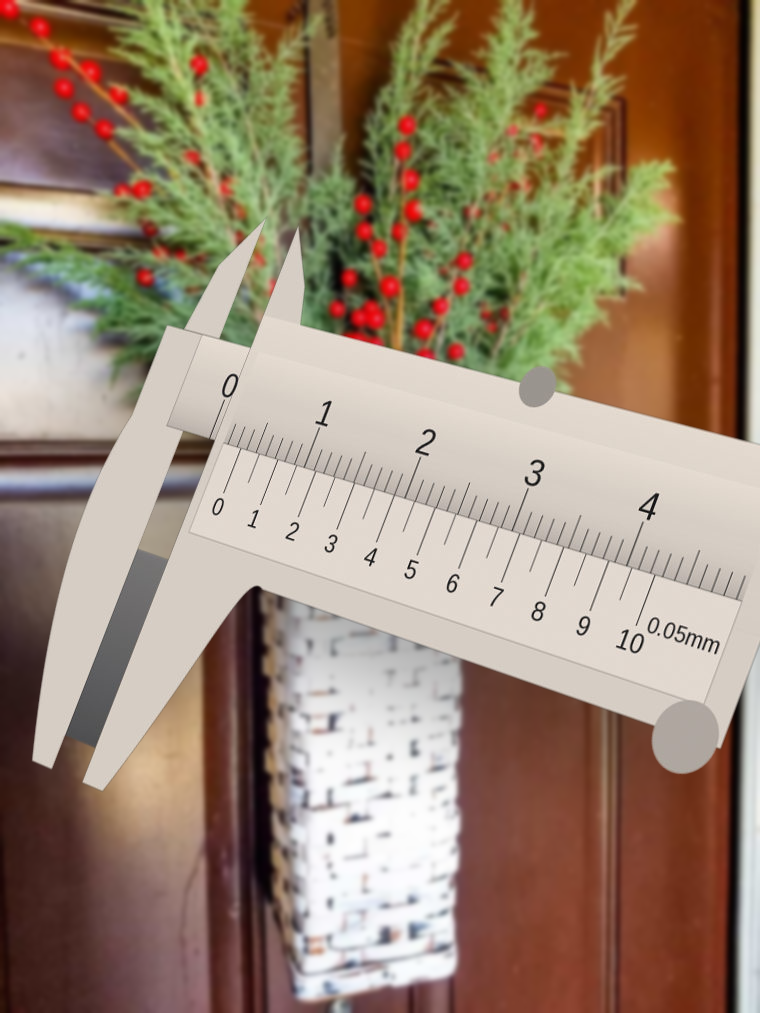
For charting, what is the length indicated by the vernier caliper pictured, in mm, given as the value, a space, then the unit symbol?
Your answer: 3.4 mm
